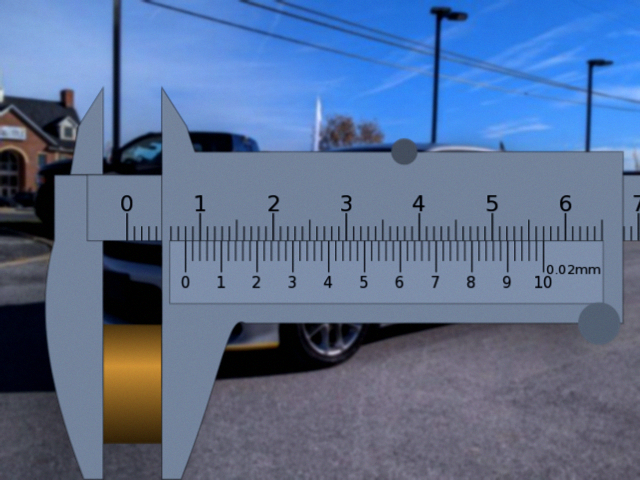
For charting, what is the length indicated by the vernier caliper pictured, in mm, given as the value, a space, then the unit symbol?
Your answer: 8.0 mm
